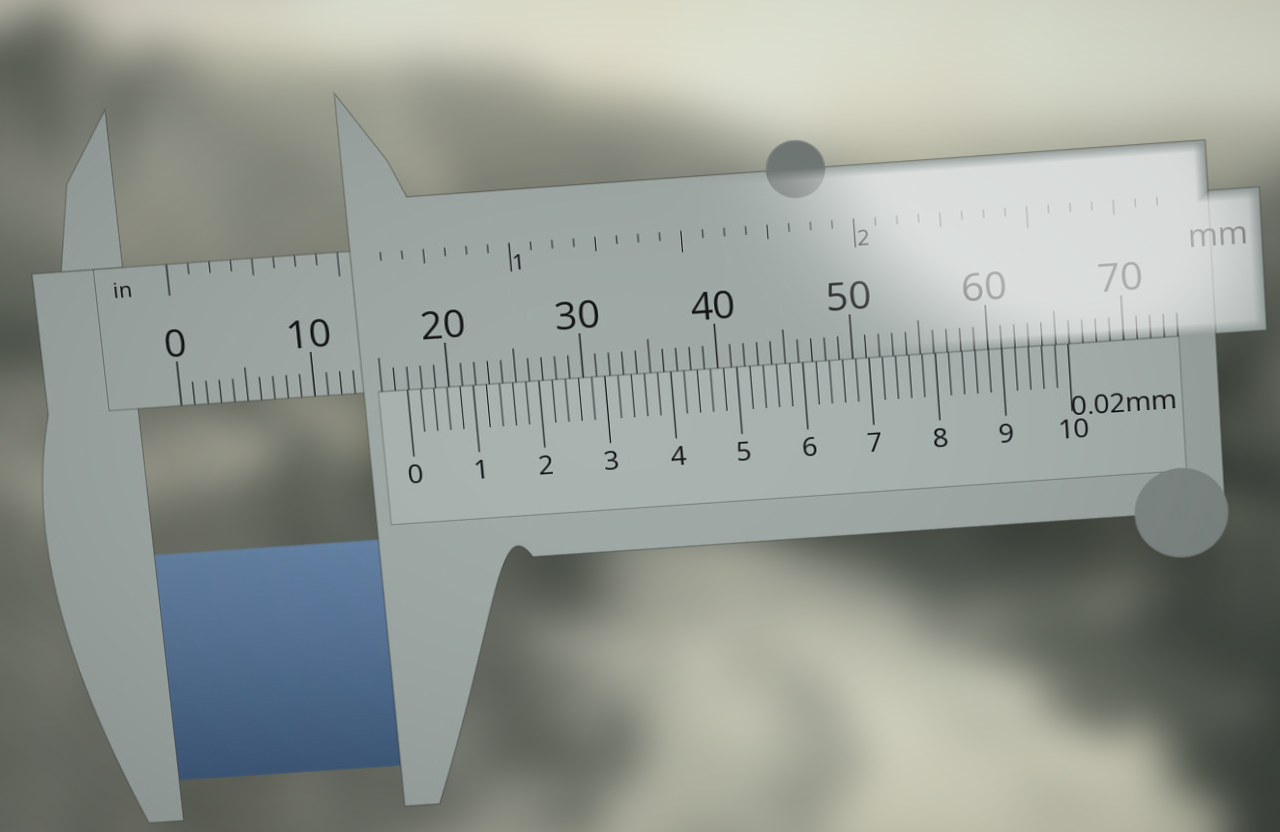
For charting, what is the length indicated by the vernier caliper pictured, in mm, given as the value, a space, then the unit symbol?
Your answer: 16.9 mm
